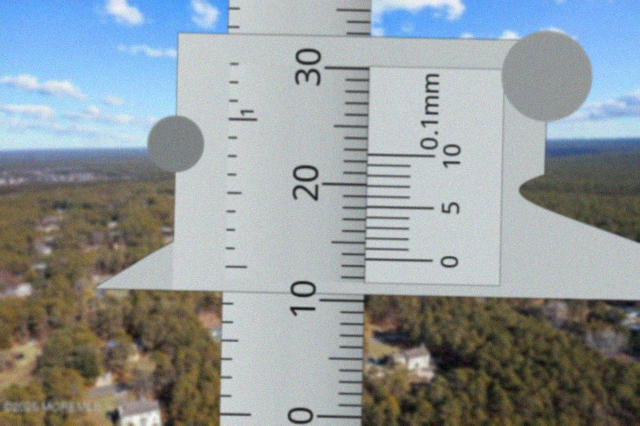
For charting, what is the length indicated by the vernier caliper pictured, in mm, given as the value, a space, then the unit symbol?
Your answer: 13.6 mm
